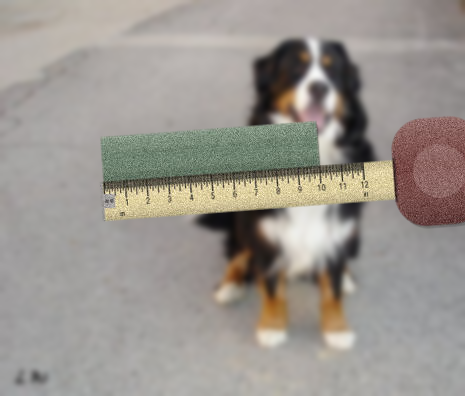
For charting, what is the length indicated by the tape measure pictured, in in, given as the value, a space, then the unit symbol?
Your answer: 10 in
